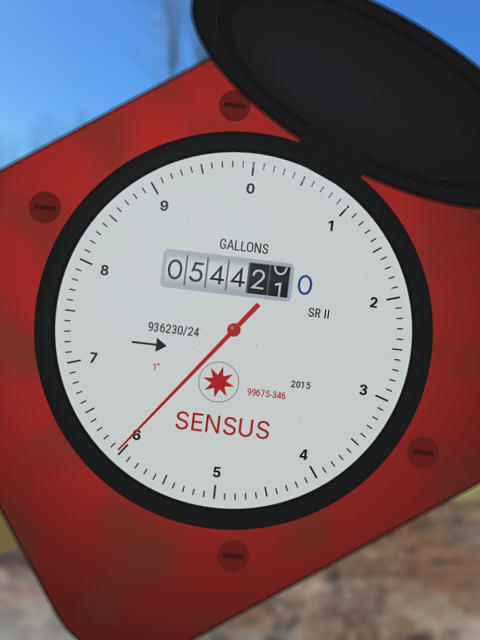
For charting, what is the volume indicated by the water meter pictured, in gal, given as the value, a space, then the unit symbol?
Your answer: 544206.0 gal
